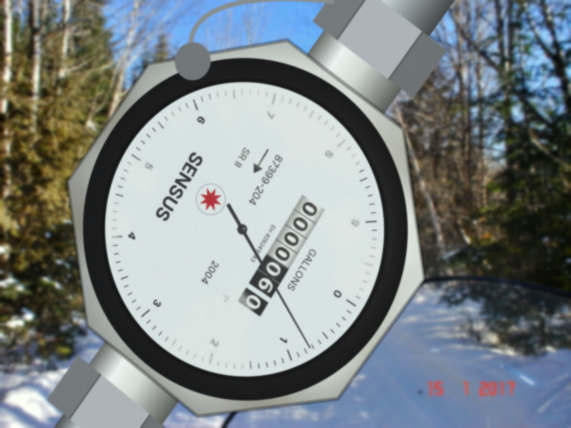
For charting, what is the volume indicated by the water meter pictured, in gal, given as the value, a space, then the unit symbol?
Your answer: 60.7 gal
